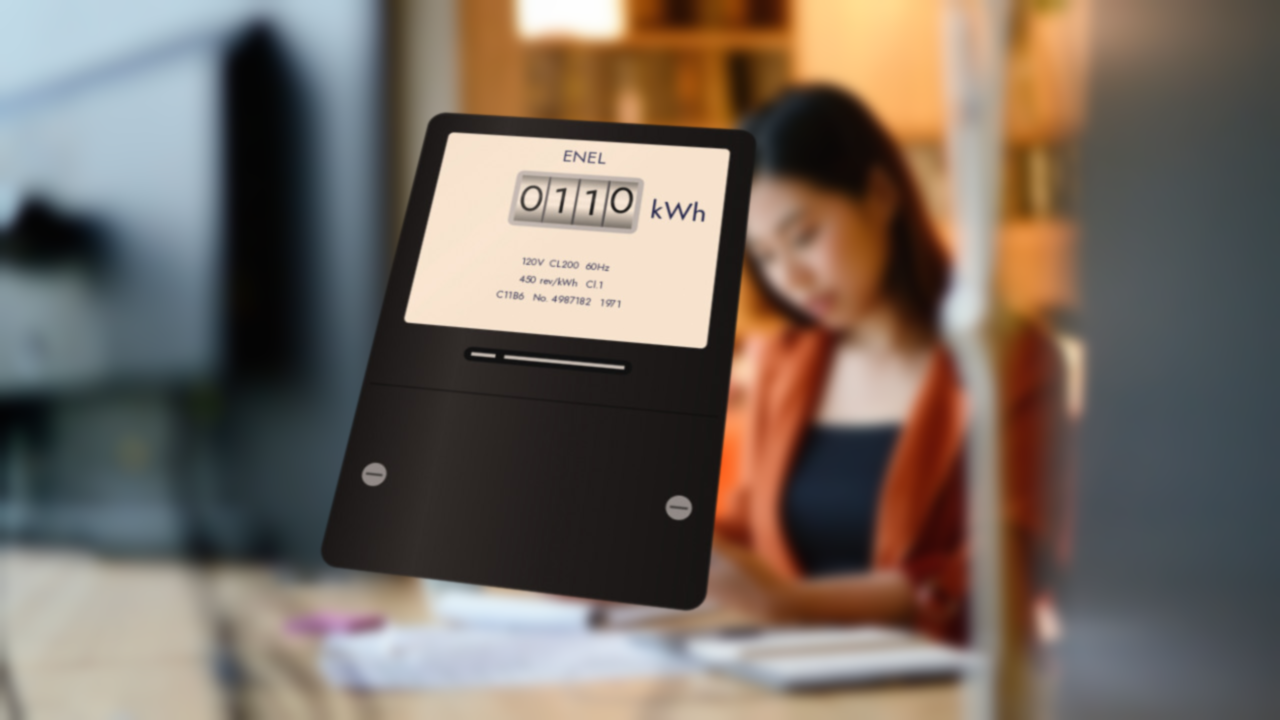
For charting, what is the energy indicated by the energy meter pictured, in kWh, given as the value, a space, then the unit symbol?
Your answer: 110 kWh
